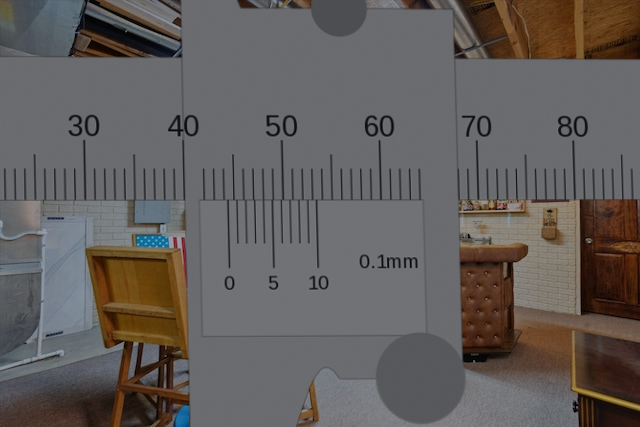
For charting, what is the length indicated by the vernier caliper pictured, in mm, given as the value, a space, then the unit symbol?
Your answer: 44.4 mm
